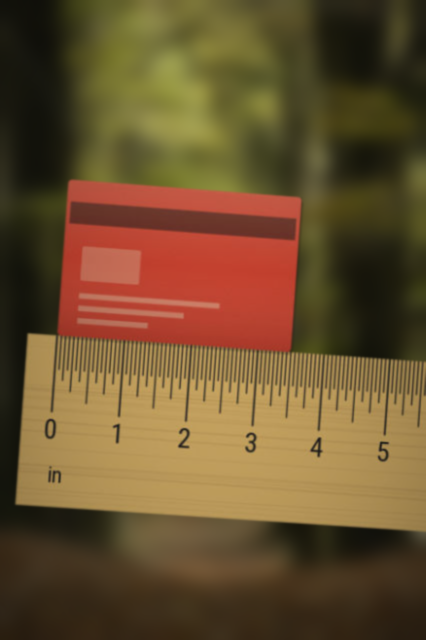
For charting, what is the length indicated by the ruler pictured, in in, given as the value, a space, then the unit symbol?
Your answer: 3.5 in
